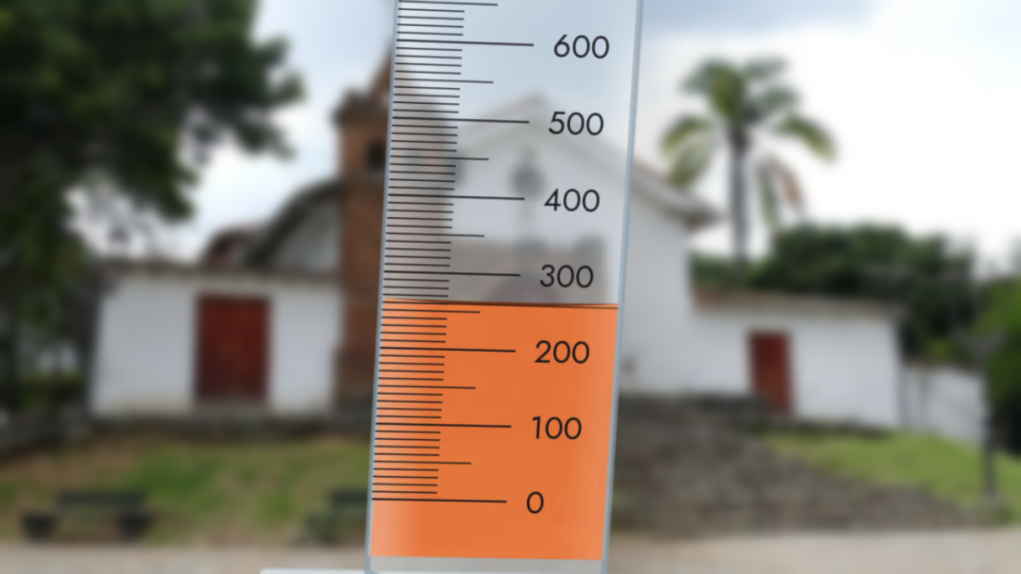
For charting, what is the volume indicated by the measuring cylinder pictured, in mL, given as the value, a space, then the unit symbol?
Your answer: 260 mL
